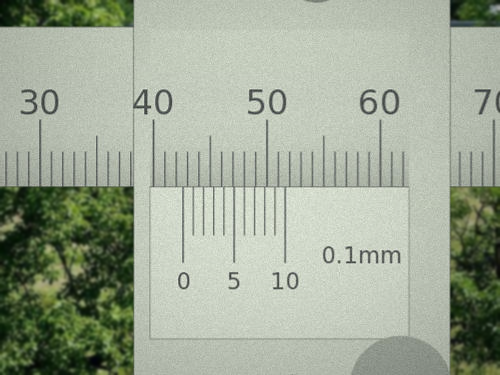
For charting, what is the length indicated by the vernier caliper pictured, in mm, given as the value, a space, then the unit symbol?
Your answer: 42.6 mm
